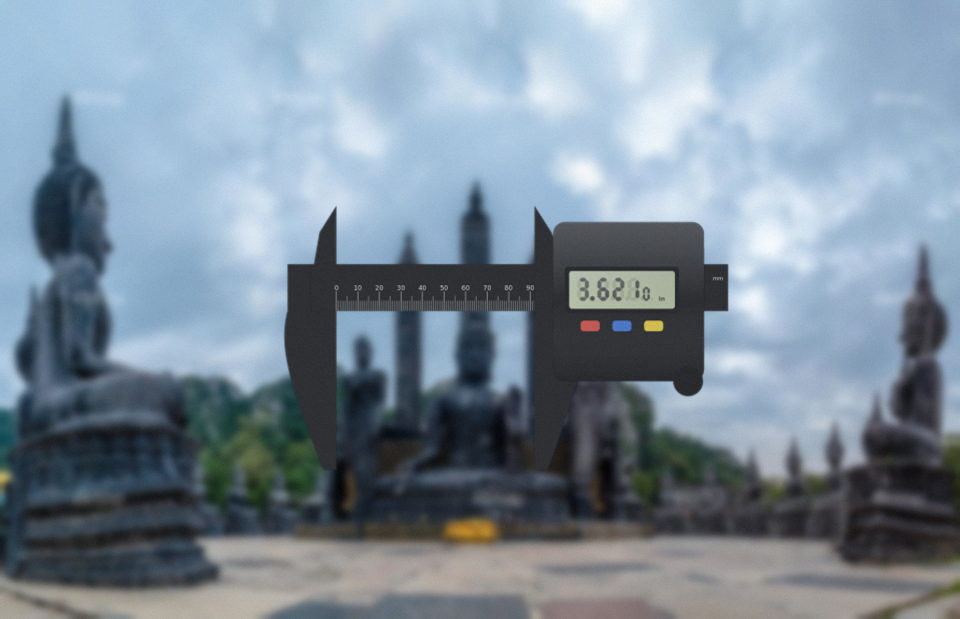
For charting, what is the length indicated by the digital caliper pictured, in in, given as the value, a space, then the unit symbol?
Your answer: 3.6210 in
